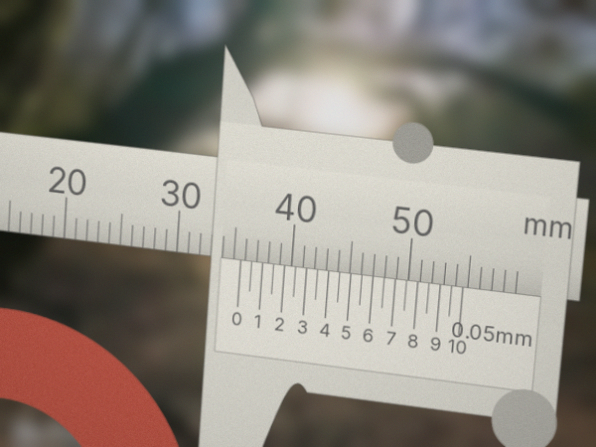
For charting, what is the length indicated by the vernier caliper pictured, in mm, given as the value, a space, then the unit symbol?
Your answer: 35.6 mm
